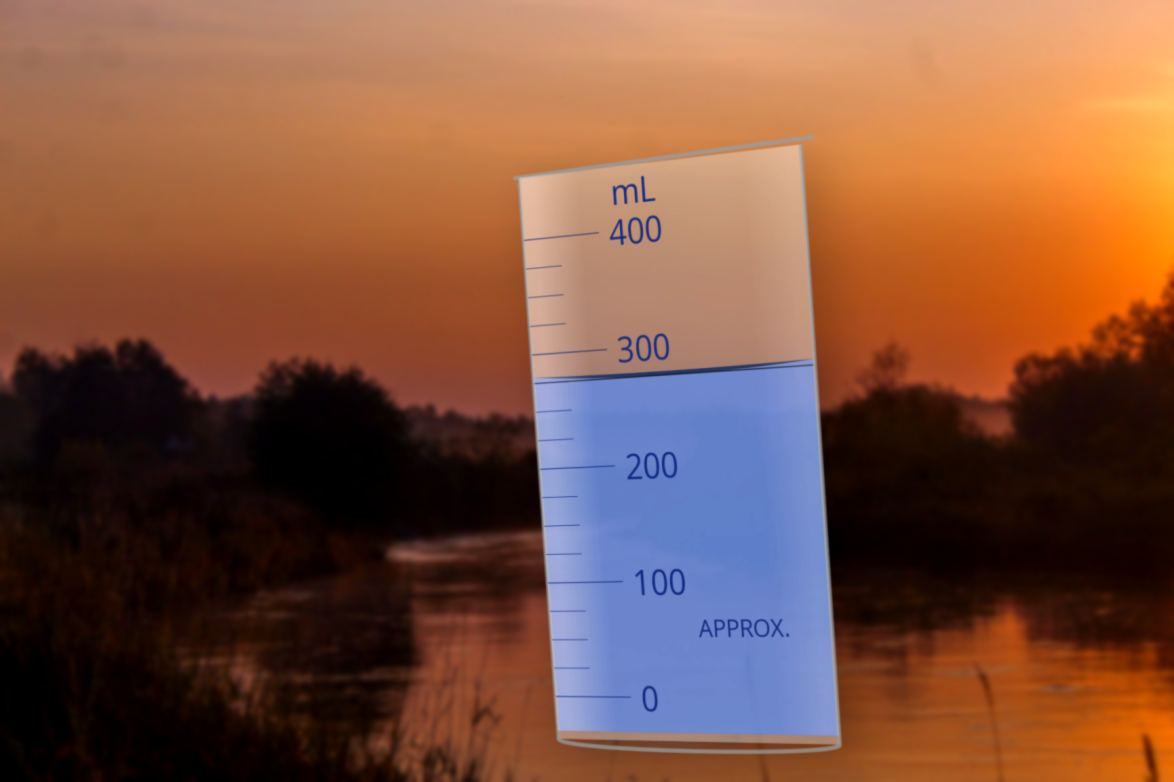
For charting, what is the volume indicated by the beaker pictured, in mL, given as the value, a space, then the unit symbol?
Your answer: 275 mL
